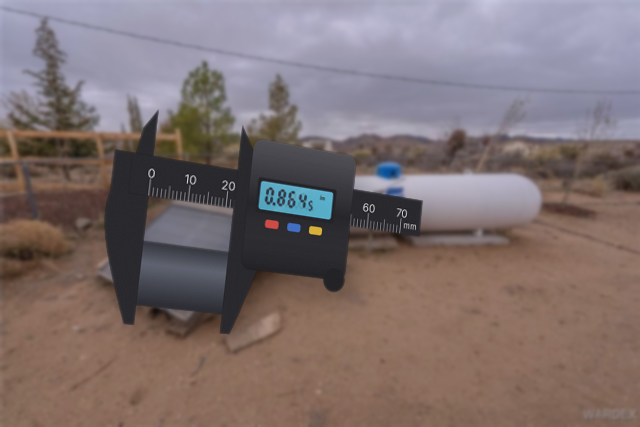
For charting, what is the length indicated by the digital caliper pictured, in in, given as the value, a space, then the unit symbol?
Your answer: 0.8645 in
